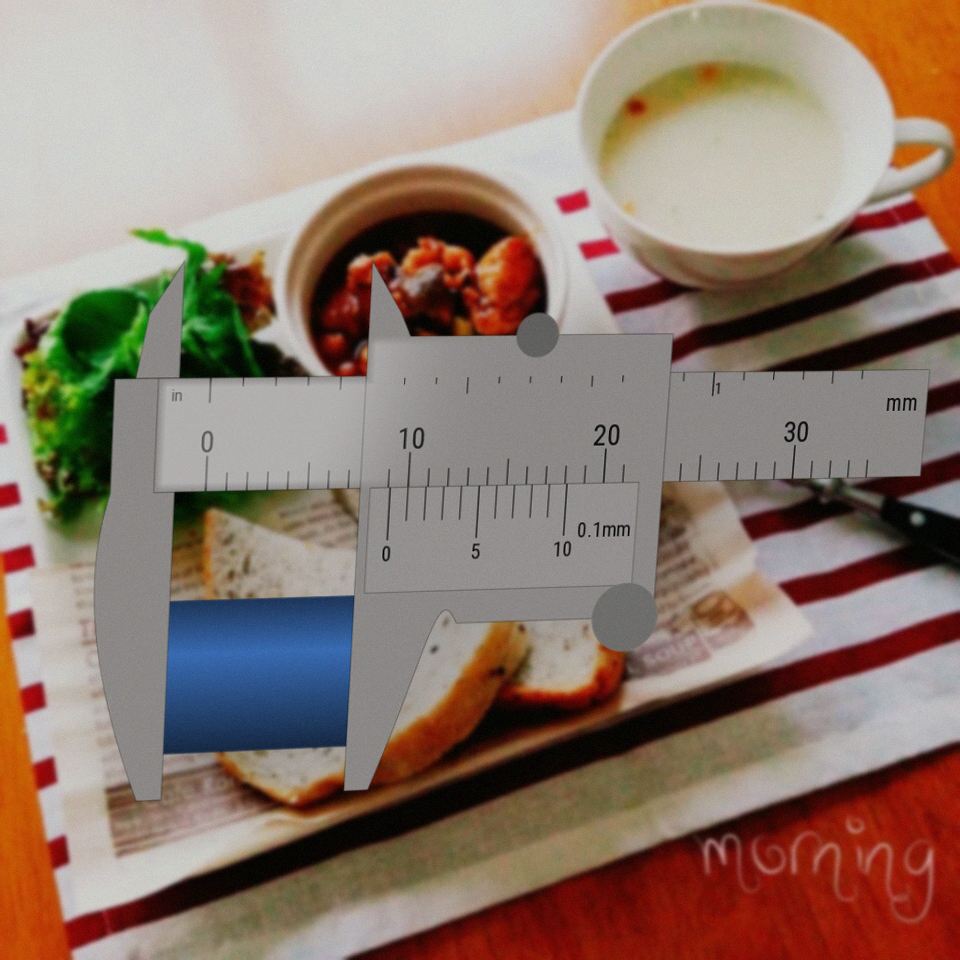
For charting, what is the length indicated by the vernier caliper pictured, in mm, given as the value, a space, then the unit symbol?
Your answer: 9.1 mm
